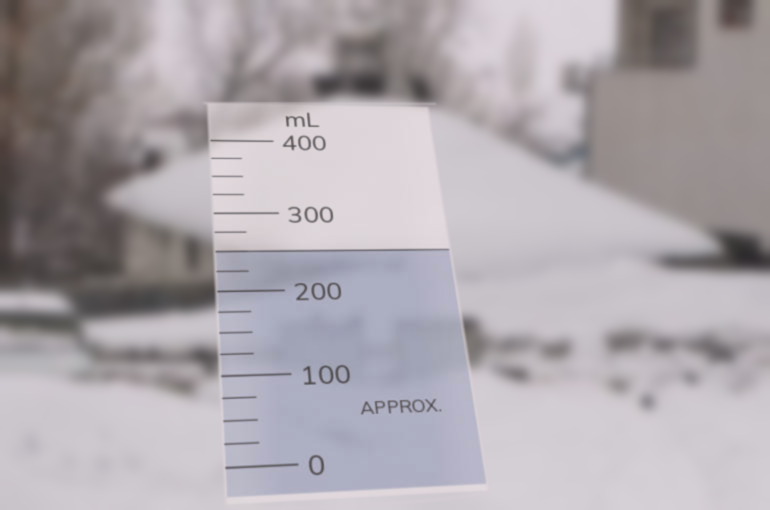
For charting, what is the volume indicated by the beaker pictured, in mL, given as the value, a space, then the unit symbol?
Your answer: 250 mL
